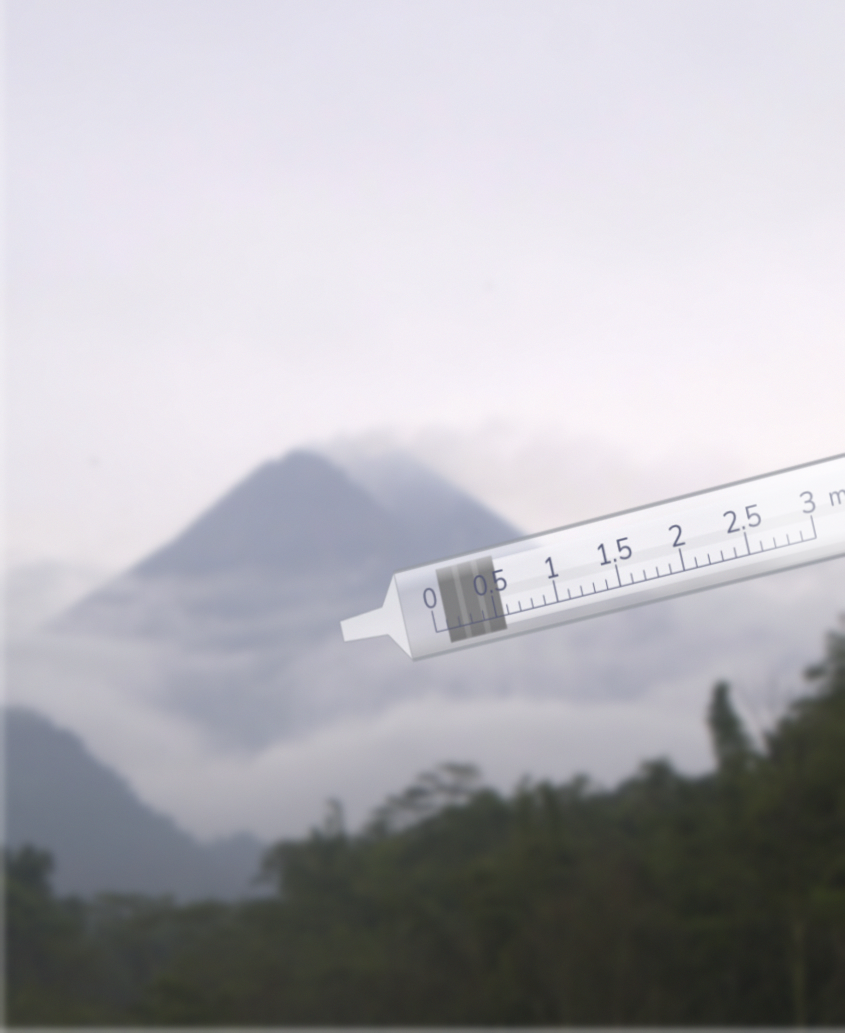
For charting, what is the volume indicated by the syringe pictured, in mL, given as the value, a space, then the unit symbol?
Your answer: 0.1 mL
